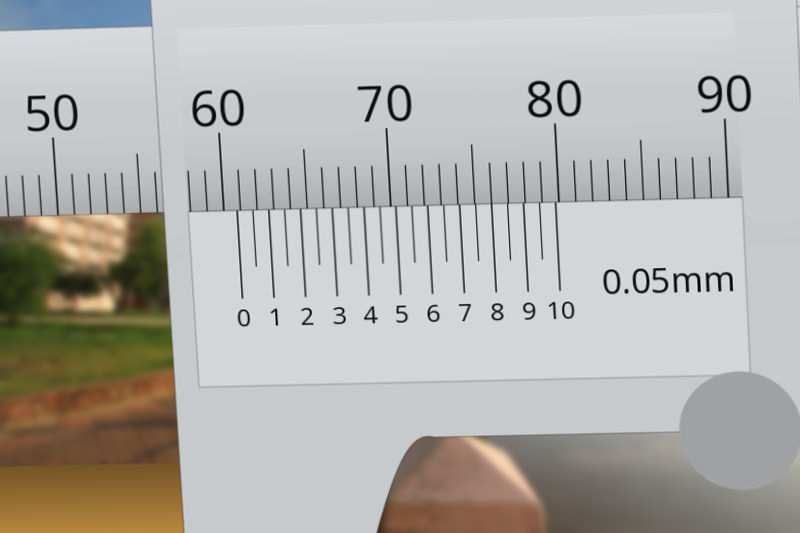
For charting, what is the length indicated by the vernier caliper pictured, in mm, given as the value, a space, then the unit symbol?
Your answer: 60.8 mm
